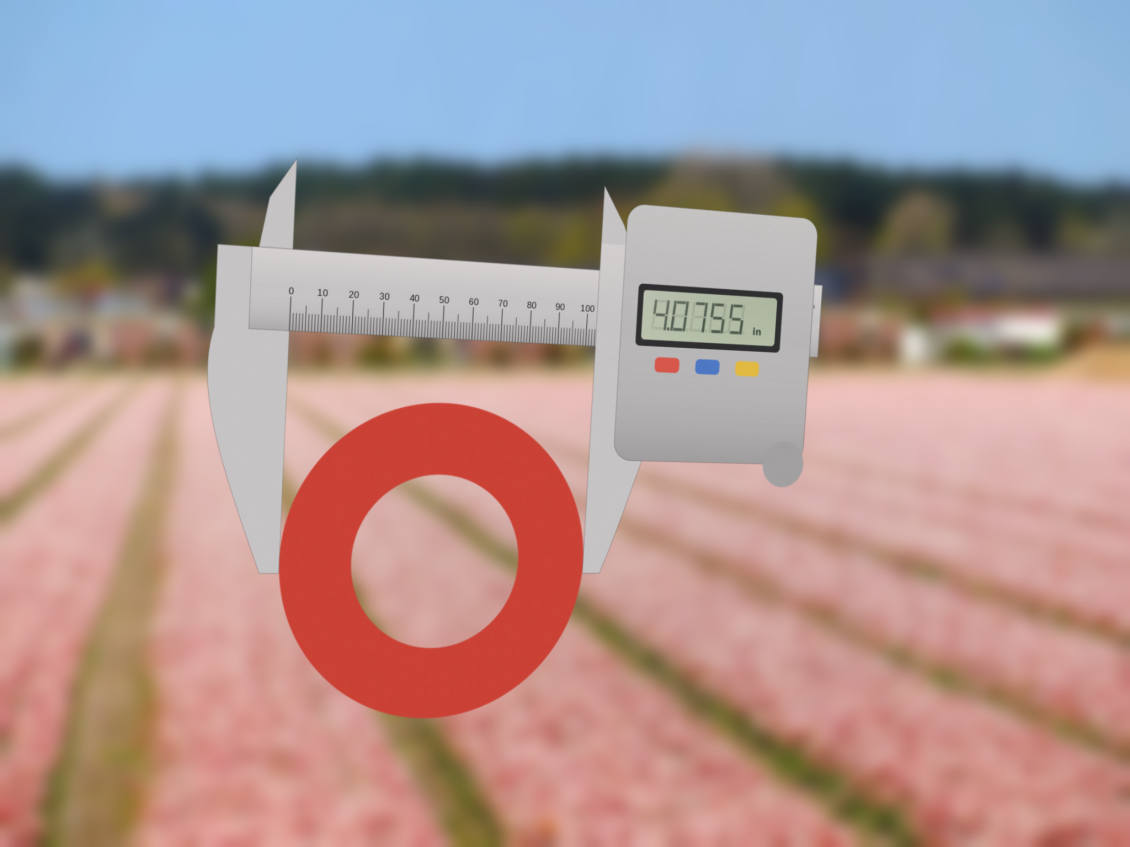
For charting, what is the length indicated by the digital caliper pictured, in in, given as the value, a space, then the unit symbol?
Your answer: 4.0755 in
